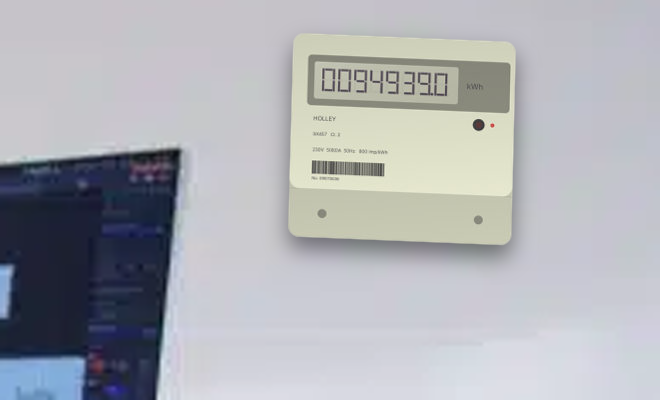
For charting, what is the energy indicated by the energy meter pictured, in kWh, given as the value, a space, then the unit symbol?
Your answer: 94939.0 kWh
